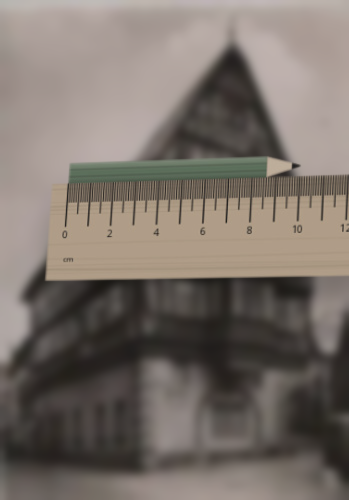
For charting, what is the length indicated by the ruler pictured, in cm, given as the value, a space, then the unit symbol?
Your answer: 10 cm
